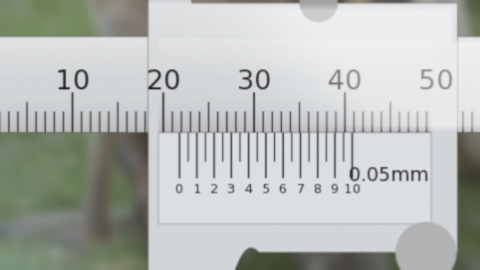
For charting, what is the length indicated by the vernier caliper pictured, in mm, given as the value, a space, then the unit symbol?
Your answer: 21.8 mm
